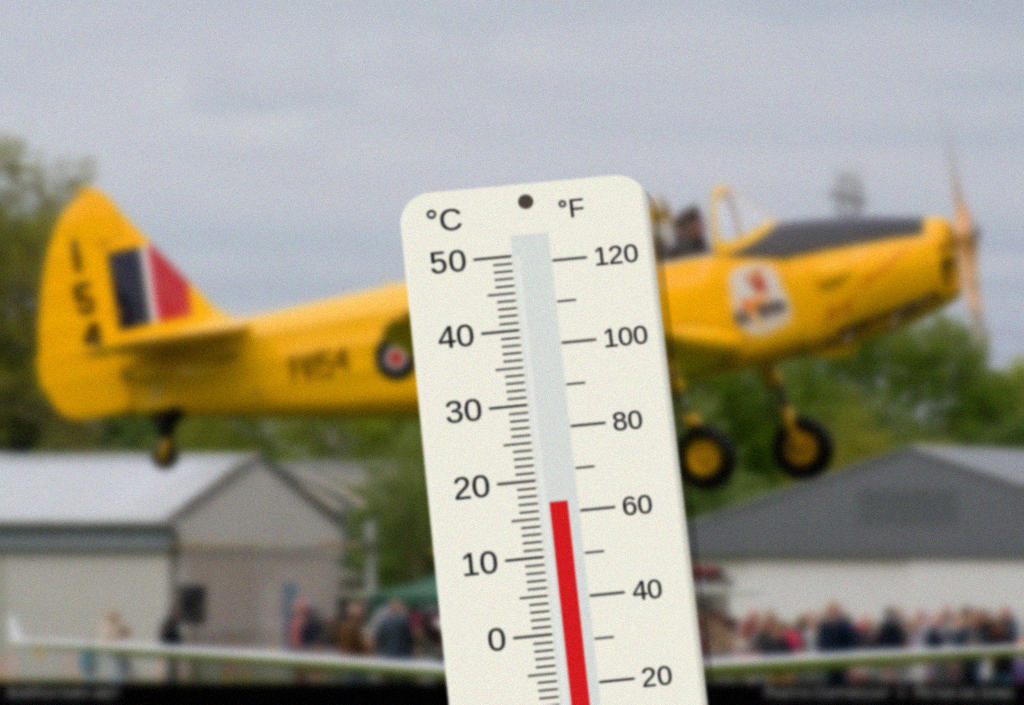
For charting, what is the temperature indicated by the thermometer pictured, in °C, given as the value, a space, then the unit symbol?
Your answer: 17 °C
